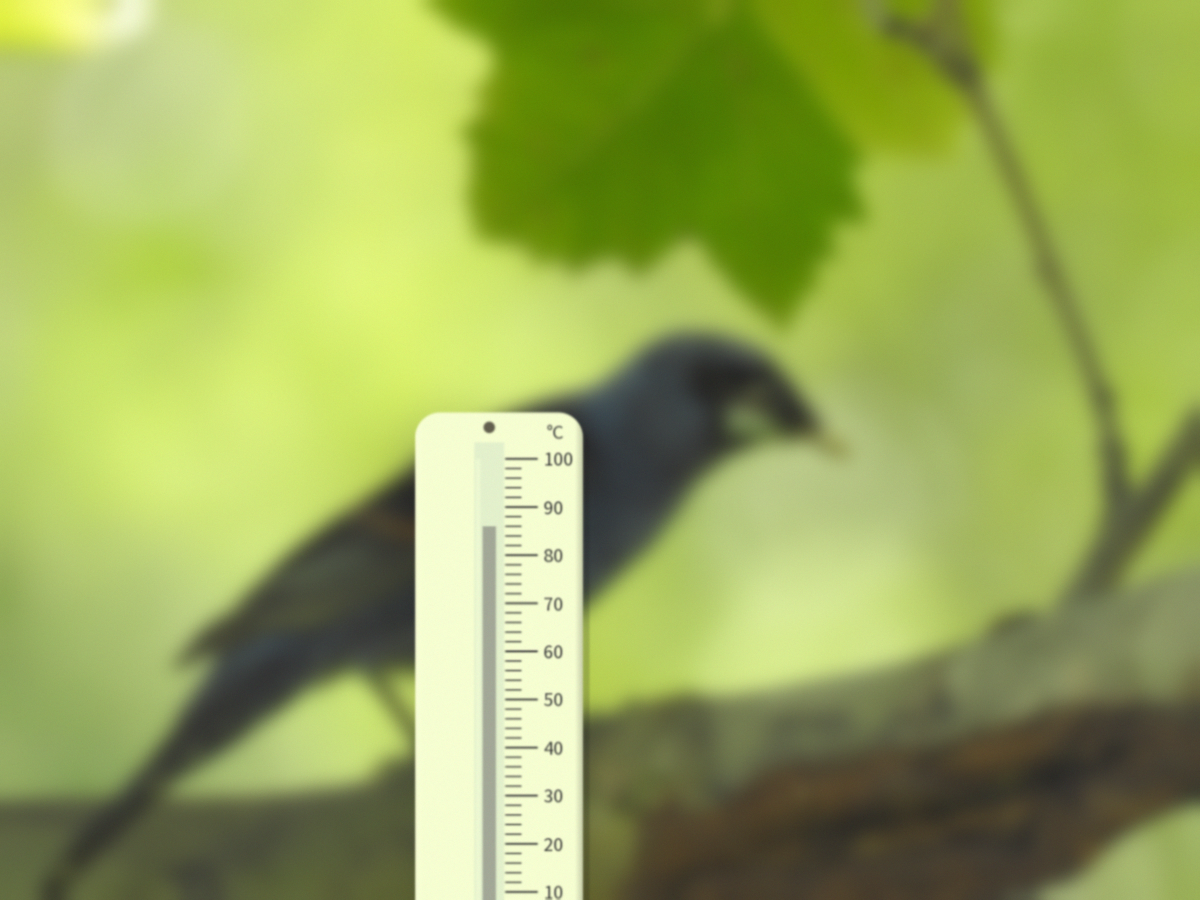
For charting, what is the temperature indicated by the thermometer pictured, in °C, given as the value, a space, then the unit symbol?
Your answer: 86 °C
